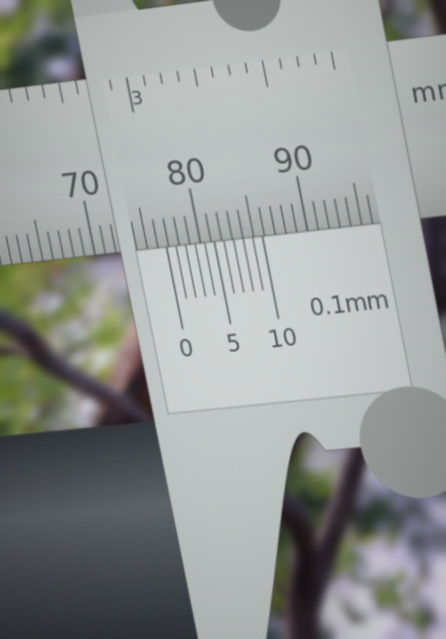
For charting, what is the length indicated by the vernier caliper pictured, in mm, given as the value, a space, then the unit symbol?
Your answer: 76.8 mm
